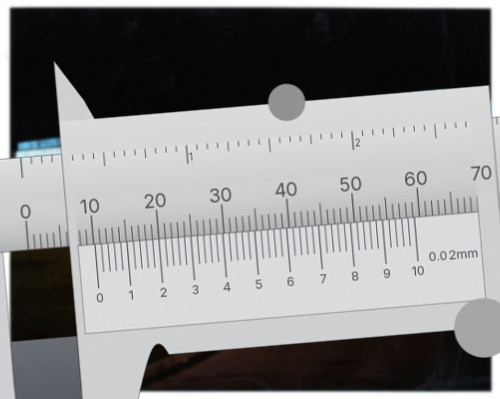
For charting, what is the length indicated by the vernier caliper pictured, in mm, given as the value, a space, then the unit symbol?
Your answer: 10.2 mm
